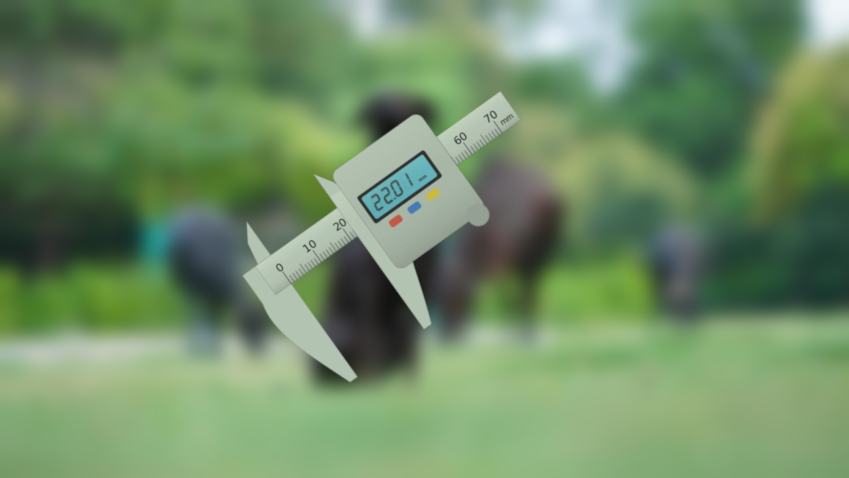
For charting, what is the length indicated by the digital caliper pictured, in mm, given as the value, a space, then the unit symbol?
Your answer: 22.01 mm
